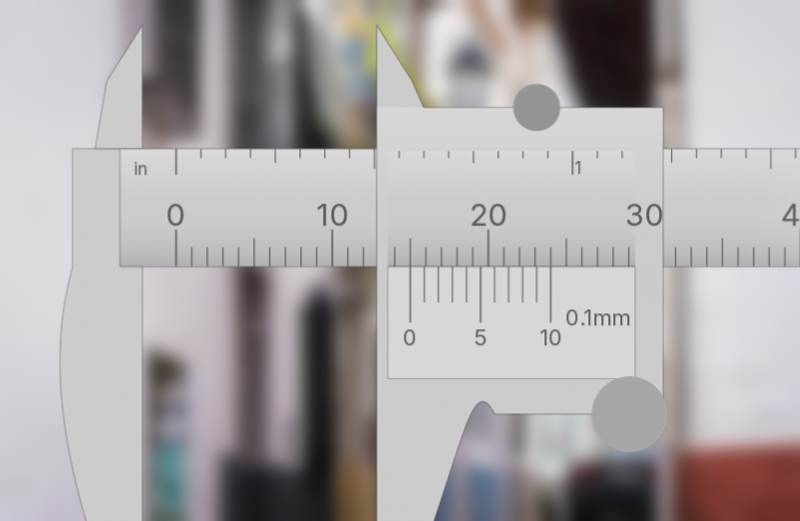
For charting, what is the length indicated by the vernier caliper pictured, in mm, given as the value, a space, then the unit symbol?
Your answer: 15.0 mm
